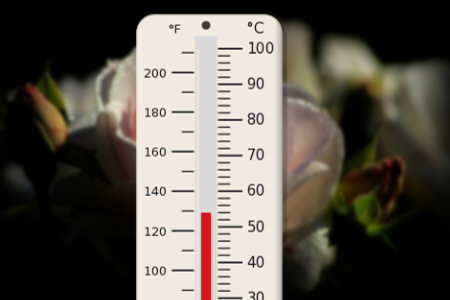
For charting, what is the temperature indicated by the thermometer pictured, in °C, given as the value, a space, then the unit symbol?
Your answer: 54 °C
